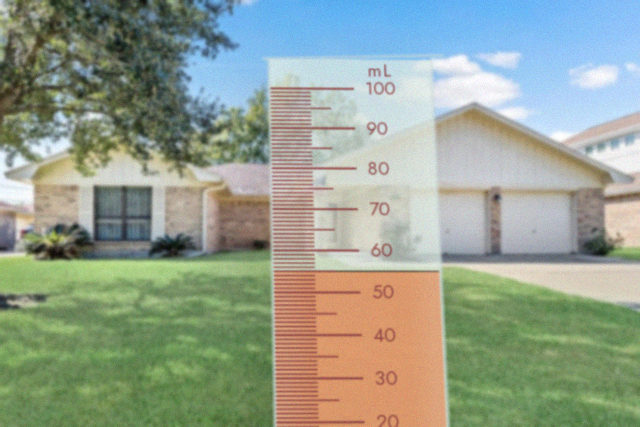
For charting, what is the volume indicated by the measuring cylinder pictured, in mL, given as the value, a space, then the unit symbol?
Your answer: 55 mL
